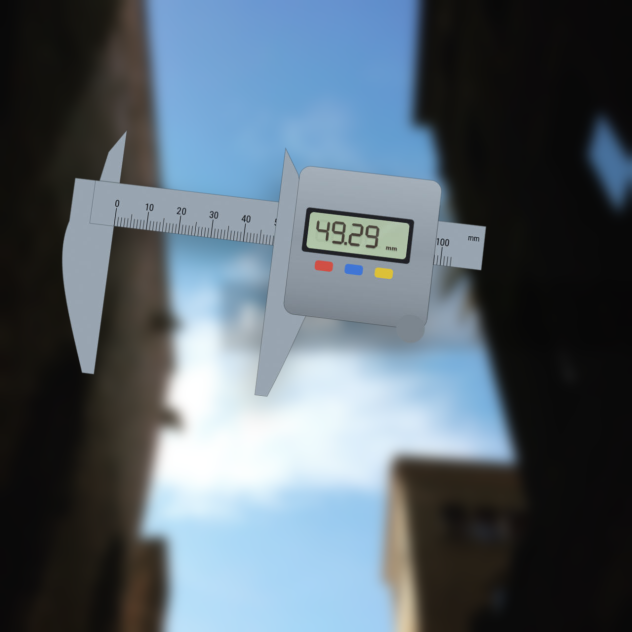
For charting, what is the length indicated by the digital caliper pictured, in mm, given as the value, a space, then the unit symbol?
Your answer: 49.29 mm
